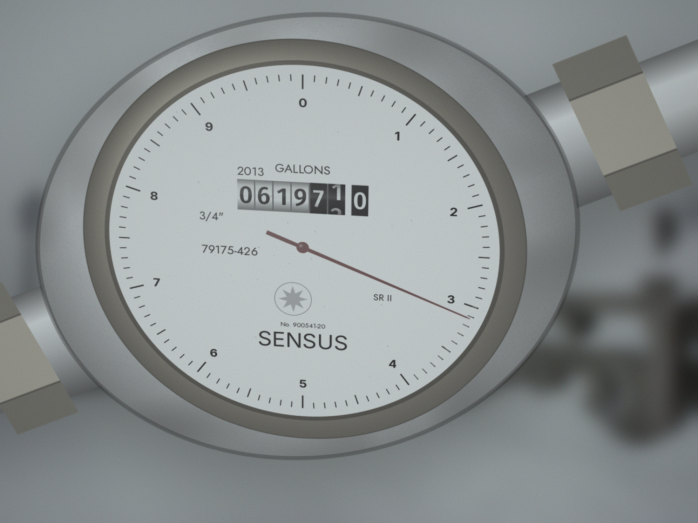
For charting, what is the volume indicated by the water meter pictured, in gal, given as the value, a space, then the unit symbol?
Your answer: 619713.1 gal
